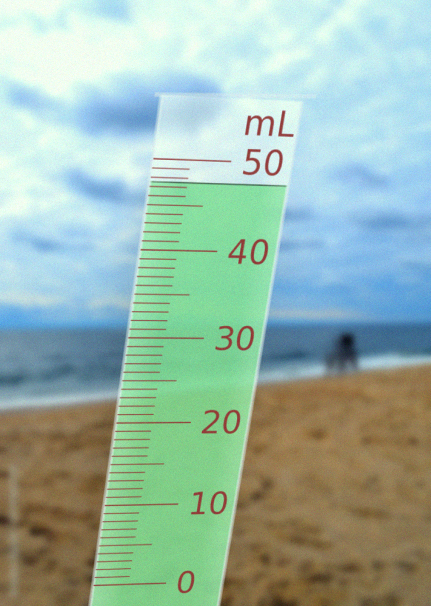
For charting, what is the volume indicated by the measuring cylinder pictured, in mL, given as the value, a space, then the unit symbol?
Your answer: 47.5 mL
